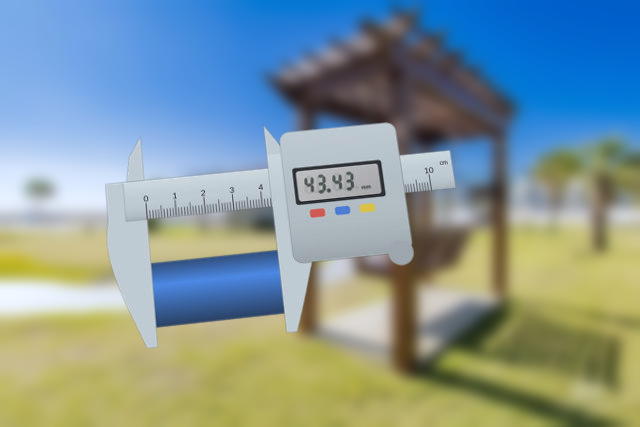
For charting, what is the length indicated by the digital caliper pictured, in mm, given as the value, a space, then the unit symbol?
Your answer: 43.43 mm
